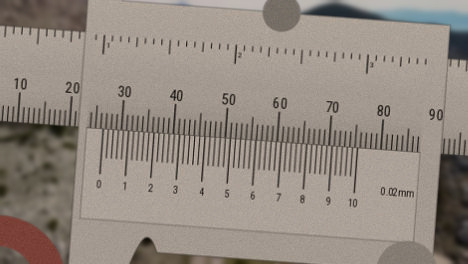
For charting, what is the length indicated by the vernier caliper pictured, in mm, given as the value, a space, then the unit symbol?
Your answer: 26.5 mm
